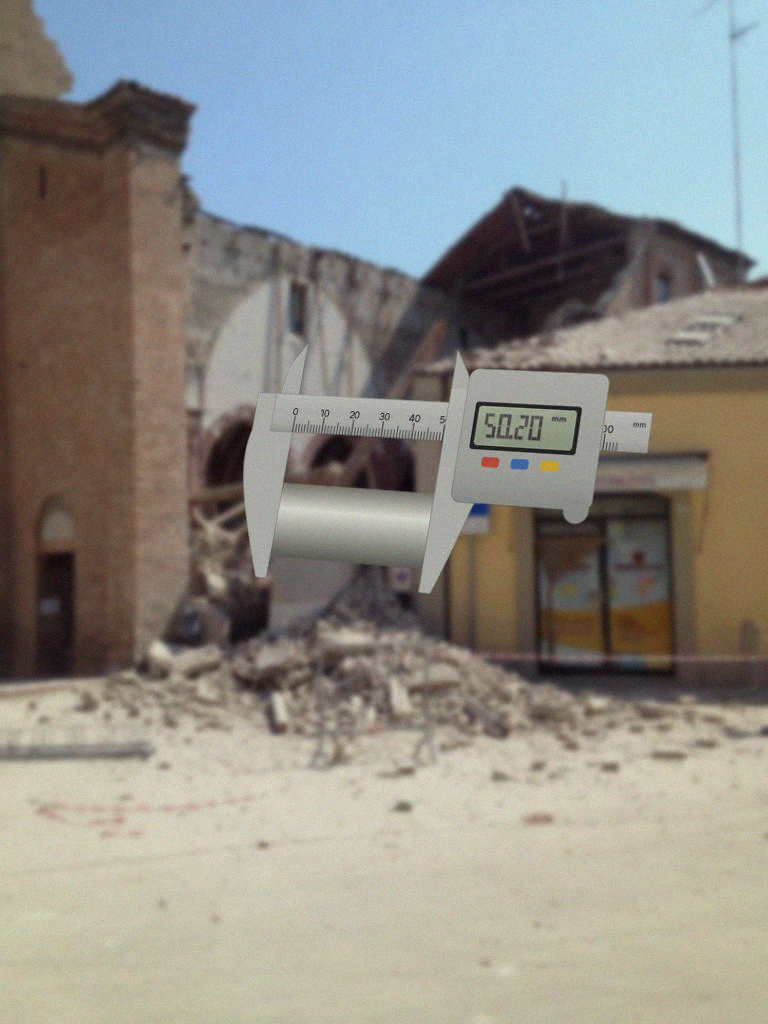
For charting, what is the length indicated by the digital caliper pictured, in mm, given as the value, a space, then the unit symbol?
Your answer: 50.20 mm
